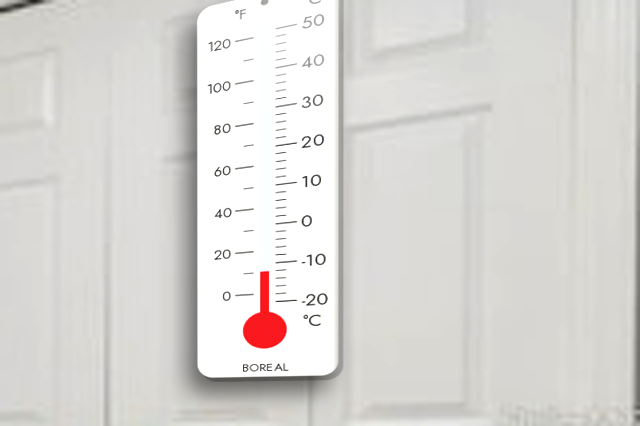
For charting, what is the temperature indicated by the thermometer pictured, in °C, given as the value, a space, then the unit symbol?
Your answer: -12 °C
